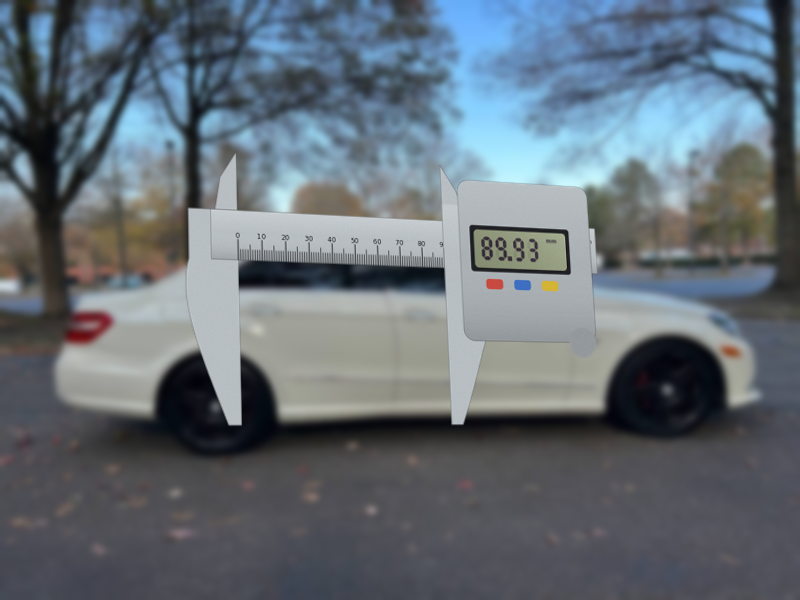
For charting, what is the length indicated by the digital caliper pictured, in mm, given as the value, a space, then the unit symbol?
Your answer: 89.93 mm
